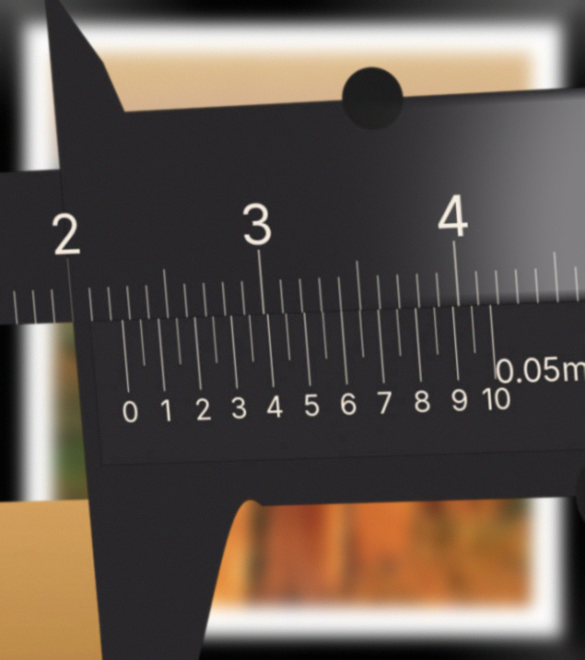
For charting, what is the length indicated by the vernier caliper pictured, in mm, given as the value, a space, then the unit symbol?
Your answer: 22.6 mm
